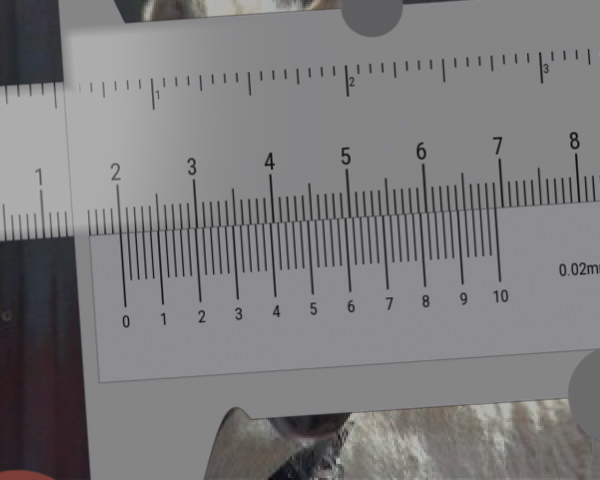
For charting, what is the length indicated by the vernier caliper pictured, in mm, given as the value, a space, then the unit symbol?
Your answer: 20.0 mm
